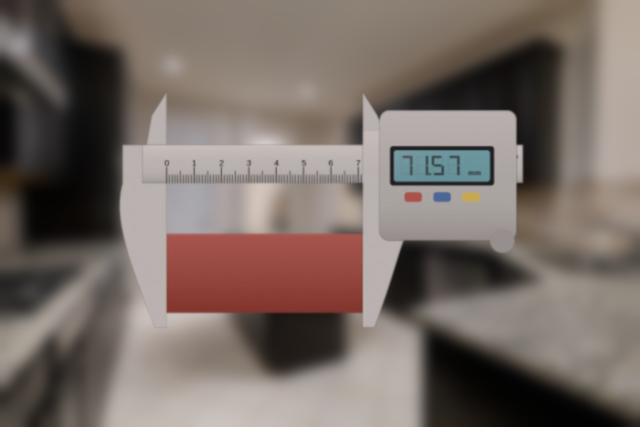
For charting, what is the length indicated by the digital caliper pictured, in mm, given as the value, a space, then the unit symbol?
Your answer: 71.57 mm
